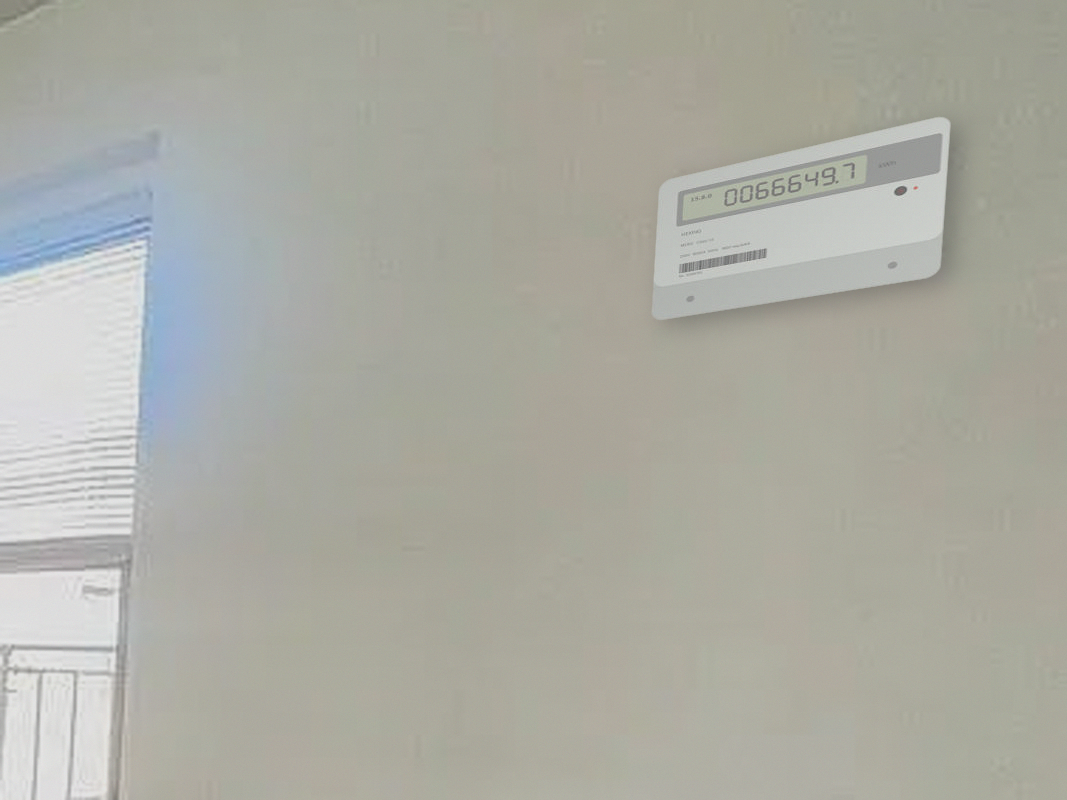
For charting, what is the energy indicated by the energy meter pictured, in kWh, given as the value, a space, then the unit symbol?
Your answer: 66649.7 kWh
